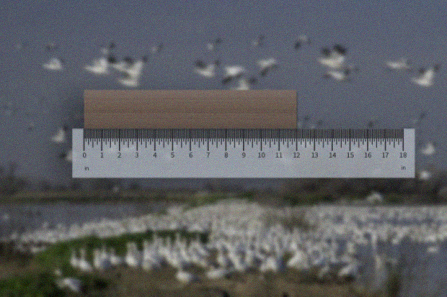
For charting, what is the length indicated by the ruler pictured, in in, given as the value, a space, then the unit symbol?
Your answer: 12 in
